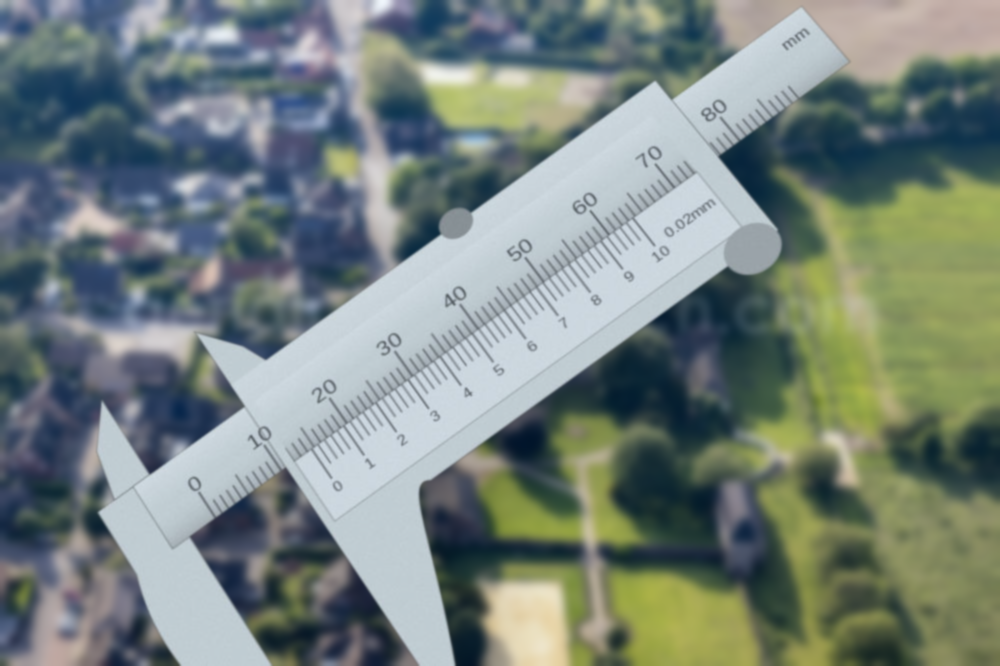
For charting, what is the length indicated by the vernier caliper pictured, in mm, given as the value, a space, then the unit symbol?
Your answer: 14.6 mm
